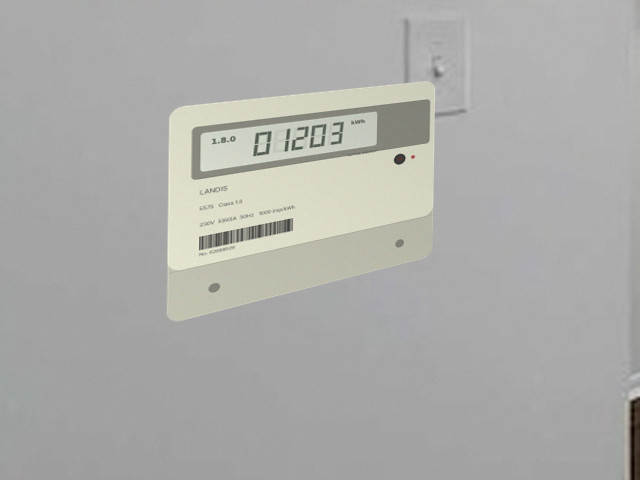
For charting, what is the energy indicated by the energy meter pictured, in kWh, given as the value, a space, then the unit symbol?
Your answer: 1203 kWh
